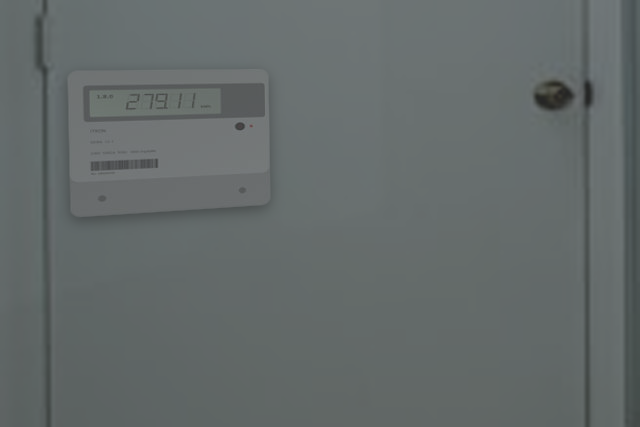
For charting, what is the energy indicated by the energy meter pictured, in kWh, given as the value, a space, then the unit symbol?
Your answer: 279.11 kWh
